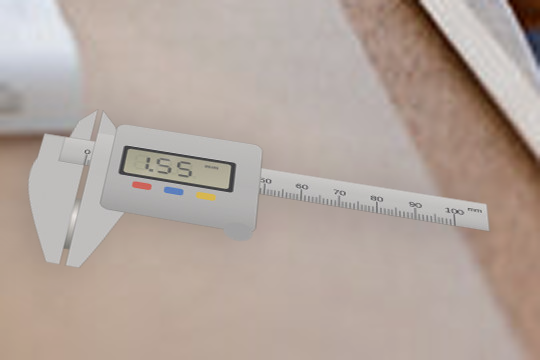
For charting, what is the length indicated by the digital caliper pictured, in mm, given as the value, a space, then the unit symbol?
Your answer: 1.55 mm
